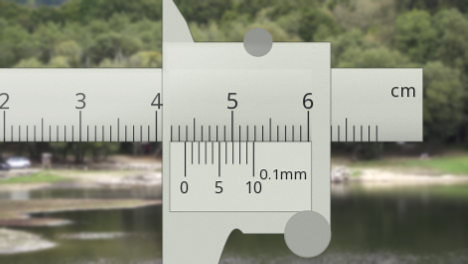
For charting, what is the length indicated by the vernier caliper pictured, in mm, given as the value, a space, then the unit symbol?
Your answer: 43.8 mm
